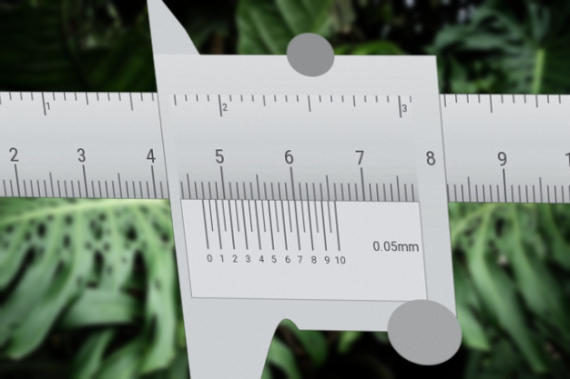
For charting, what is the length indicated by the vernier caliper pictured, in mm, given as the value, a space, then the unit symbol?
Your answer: 46.8 mm
